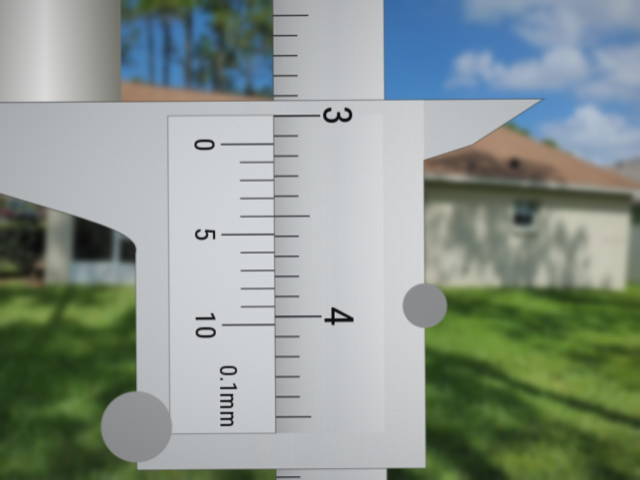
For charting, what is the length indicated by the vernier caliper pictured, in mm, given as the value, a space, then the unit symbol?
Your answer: 31.4 mm
